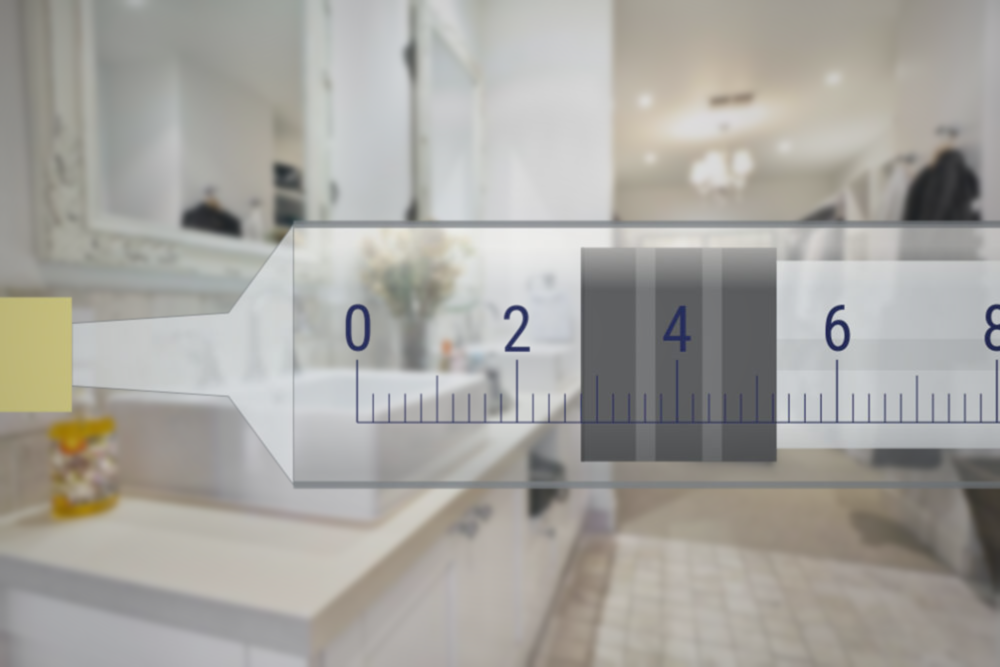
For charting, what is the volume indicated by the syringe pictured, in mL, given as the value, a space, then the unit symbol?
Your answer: 2.8 mL
